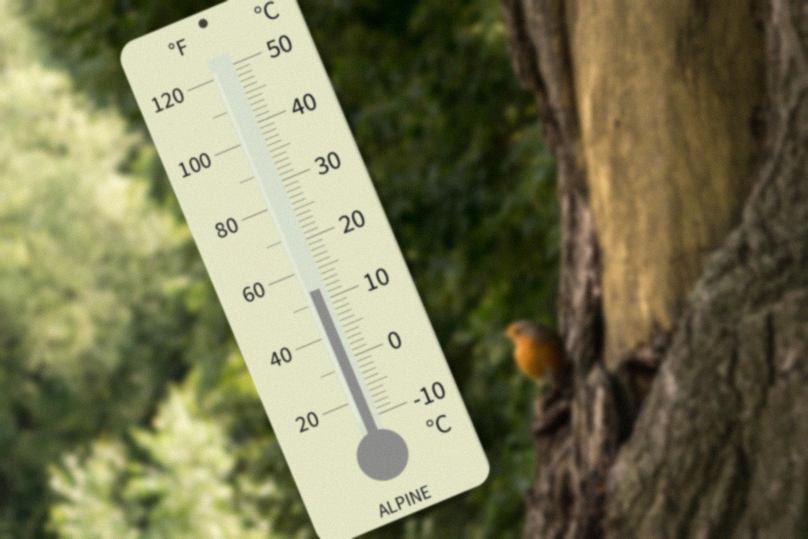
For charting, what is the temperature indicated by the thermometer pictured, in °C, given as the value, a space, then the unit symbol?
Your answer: 12 °C
